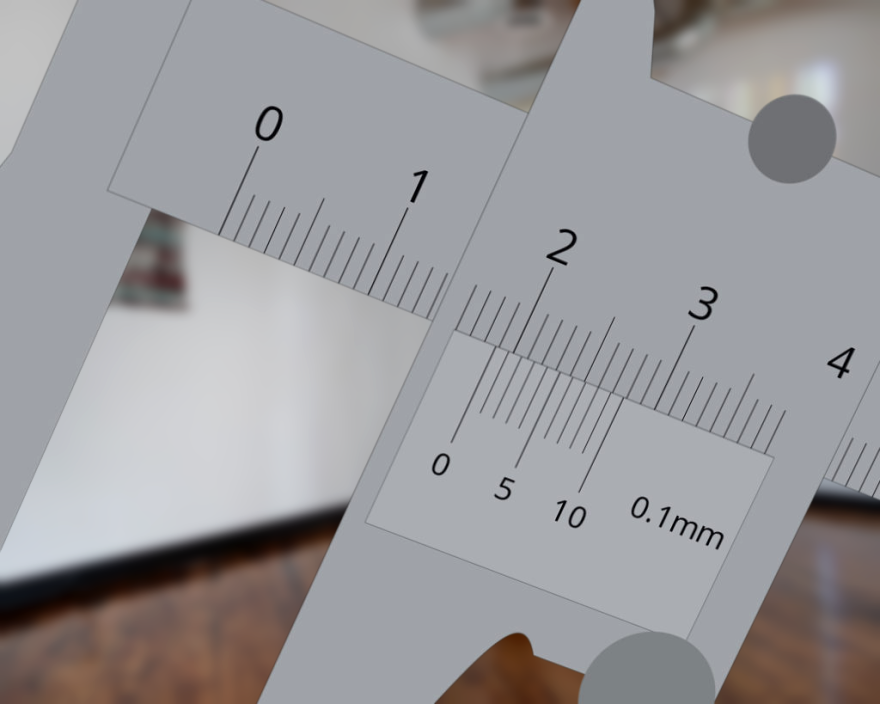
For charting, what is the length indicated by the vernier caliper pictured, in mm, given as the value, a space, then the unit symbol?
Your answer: 18.8 mm
